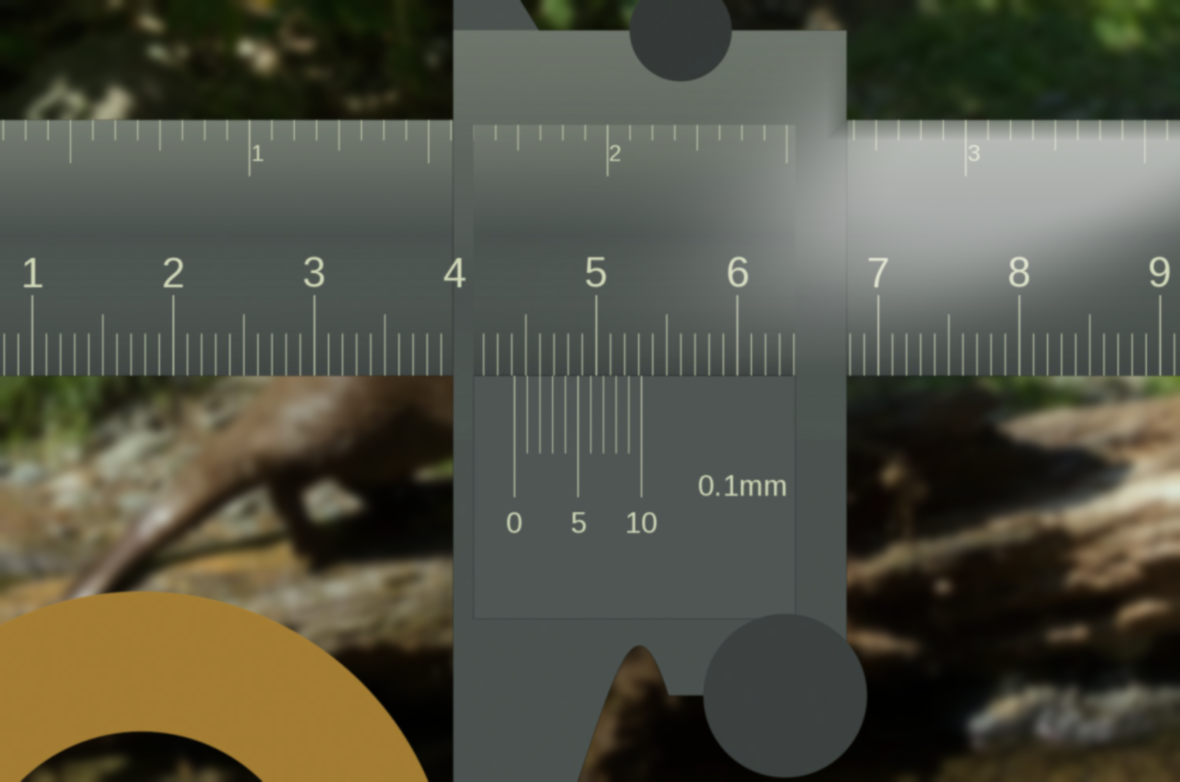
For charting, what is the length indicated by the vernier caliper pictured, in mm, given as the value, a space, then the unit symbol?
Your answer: 44.2 mm
